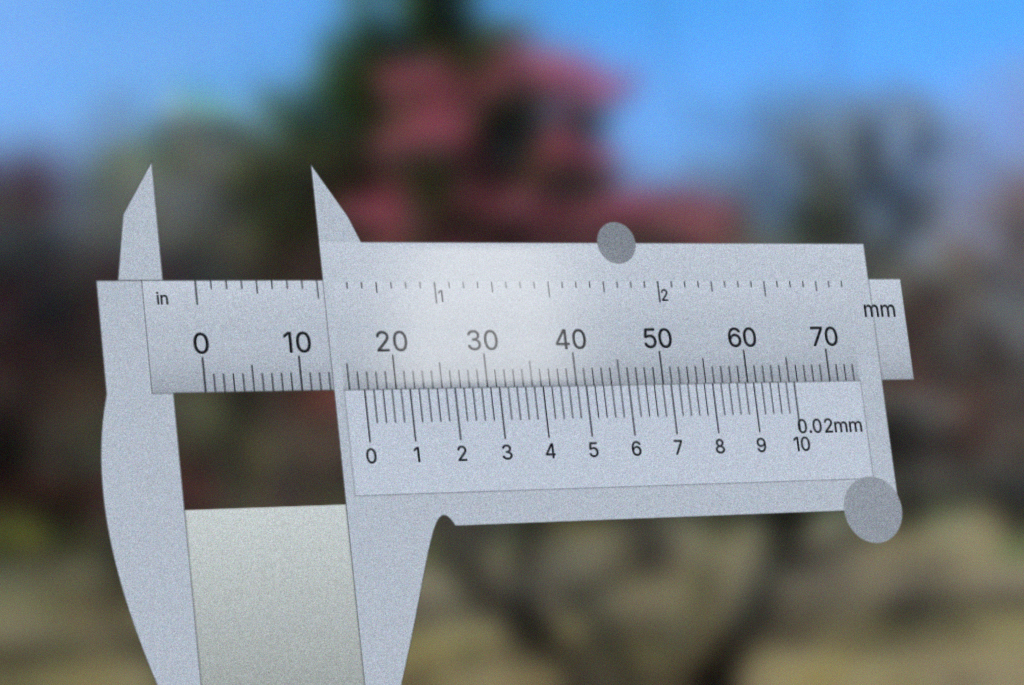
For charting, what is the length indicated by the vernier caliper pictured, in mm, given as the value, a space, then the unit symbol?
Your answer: 16.6 mm
